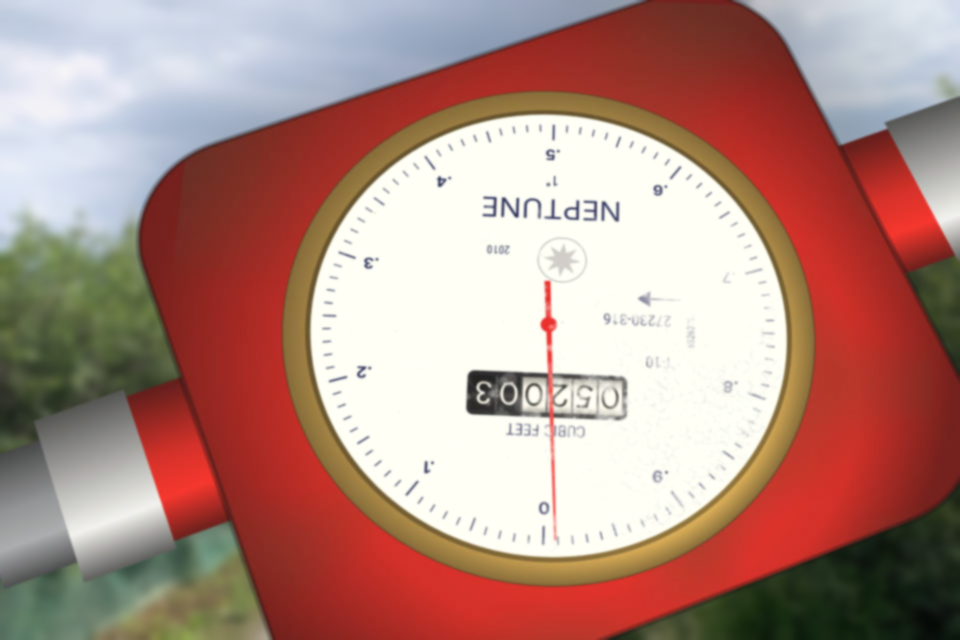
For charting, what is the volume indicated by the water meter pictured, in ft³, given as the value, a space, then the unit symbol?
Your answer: 52002.99 ft³
